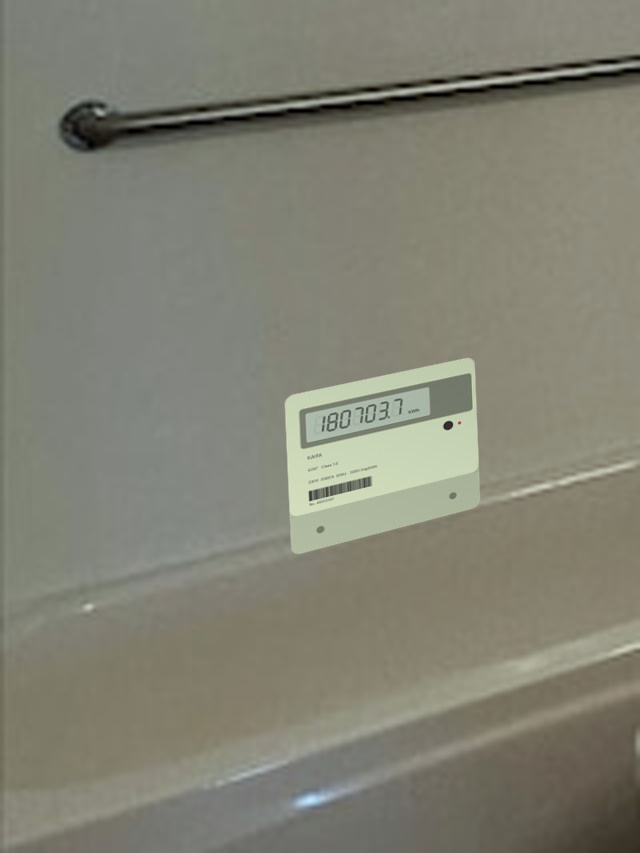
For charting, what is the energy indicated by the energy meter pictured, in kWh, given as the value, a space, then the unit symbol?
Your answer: 180703.7 kWh
